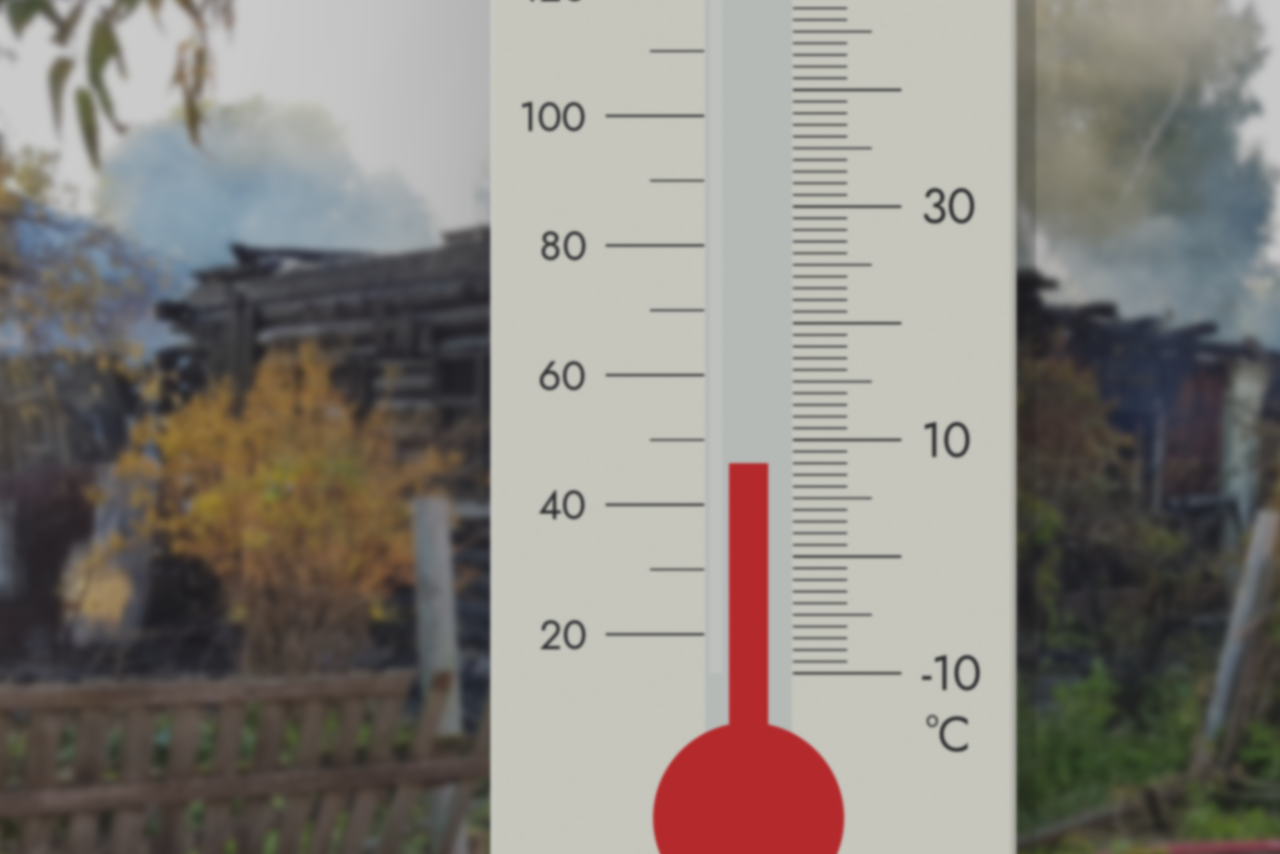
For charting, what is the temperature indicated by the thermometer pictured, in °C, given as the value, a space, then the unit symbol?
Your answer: 8 °C
